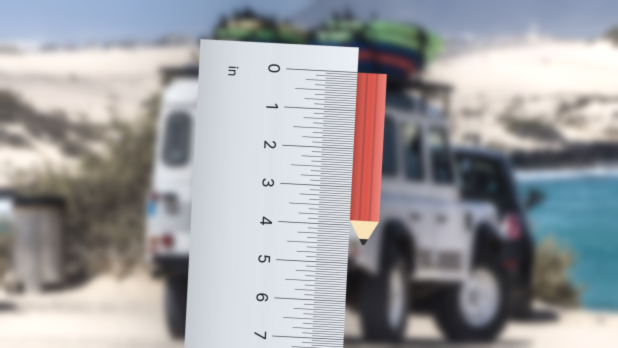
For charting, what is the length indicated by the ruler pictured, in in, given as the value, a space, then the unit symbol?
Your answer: 4.5 in
